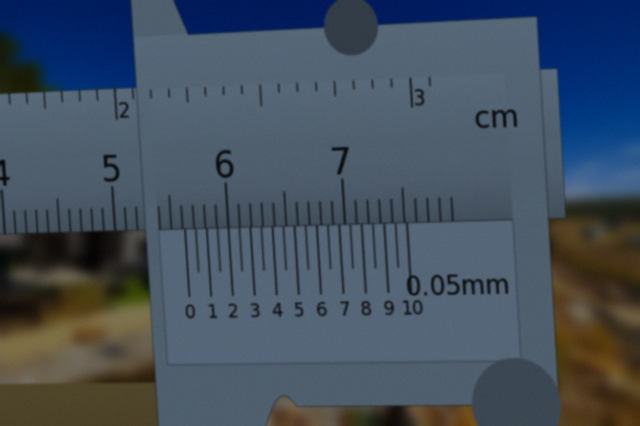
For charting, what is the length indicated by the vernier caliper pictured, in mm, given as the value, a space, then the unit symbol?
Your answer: 56.2 mm
